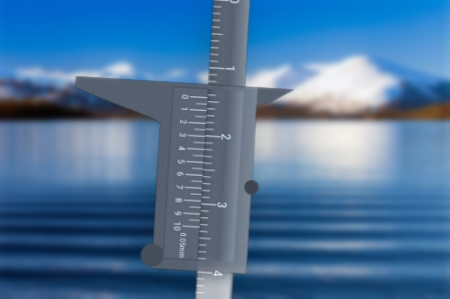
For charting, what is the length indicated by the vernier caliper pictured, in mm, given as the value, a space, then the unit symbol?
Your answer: 14.4 mm
